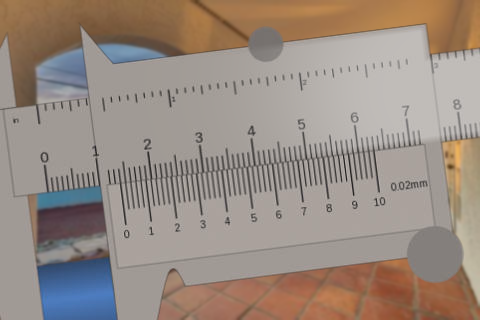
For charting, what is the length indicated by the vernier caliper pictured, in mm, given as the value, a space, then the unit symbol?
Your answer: 14.0 mm
